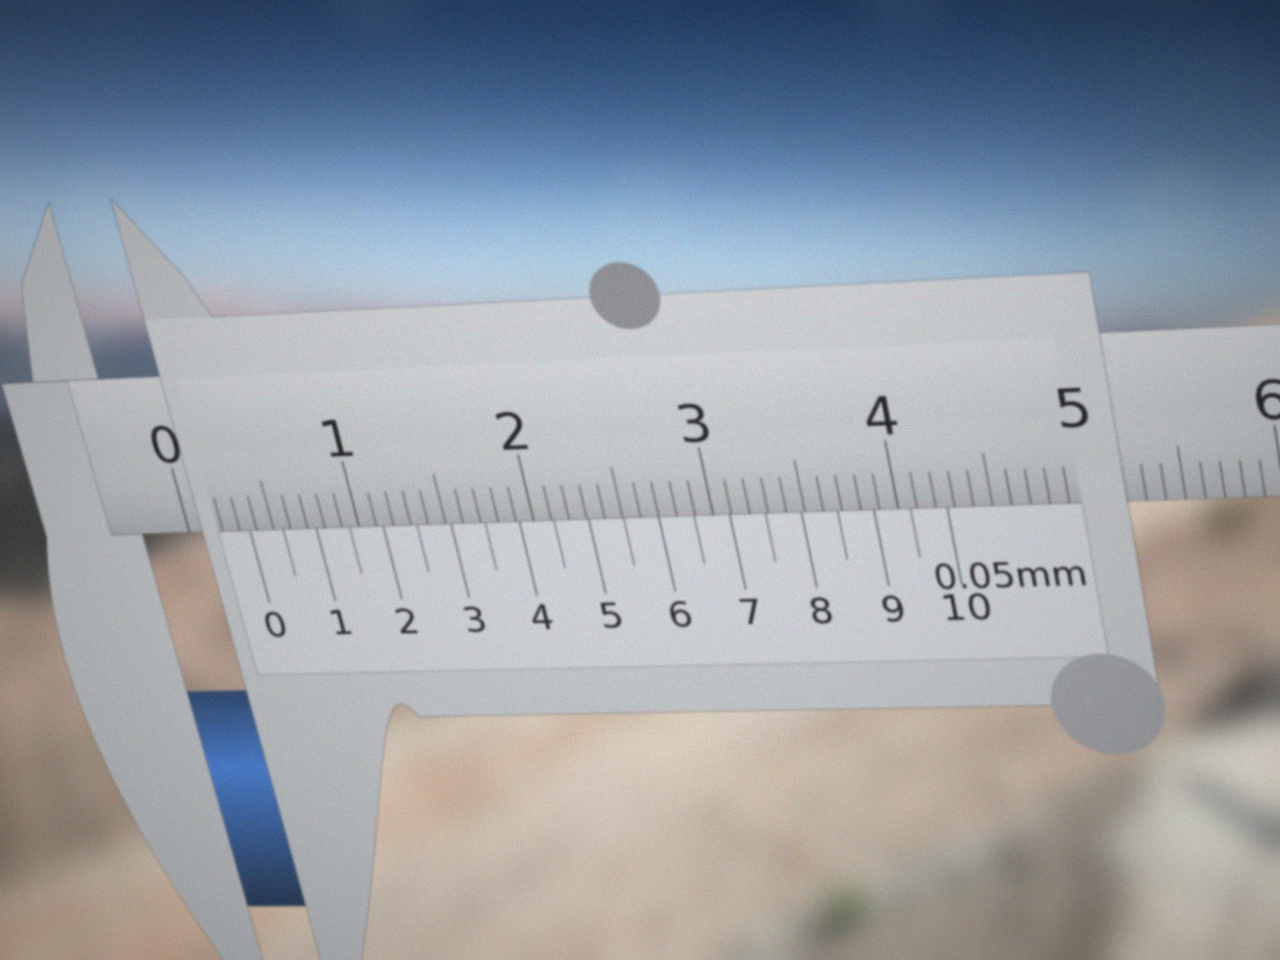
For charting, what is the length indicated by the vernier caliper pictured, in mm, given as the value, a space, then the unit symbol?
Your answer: 3.6 mm
